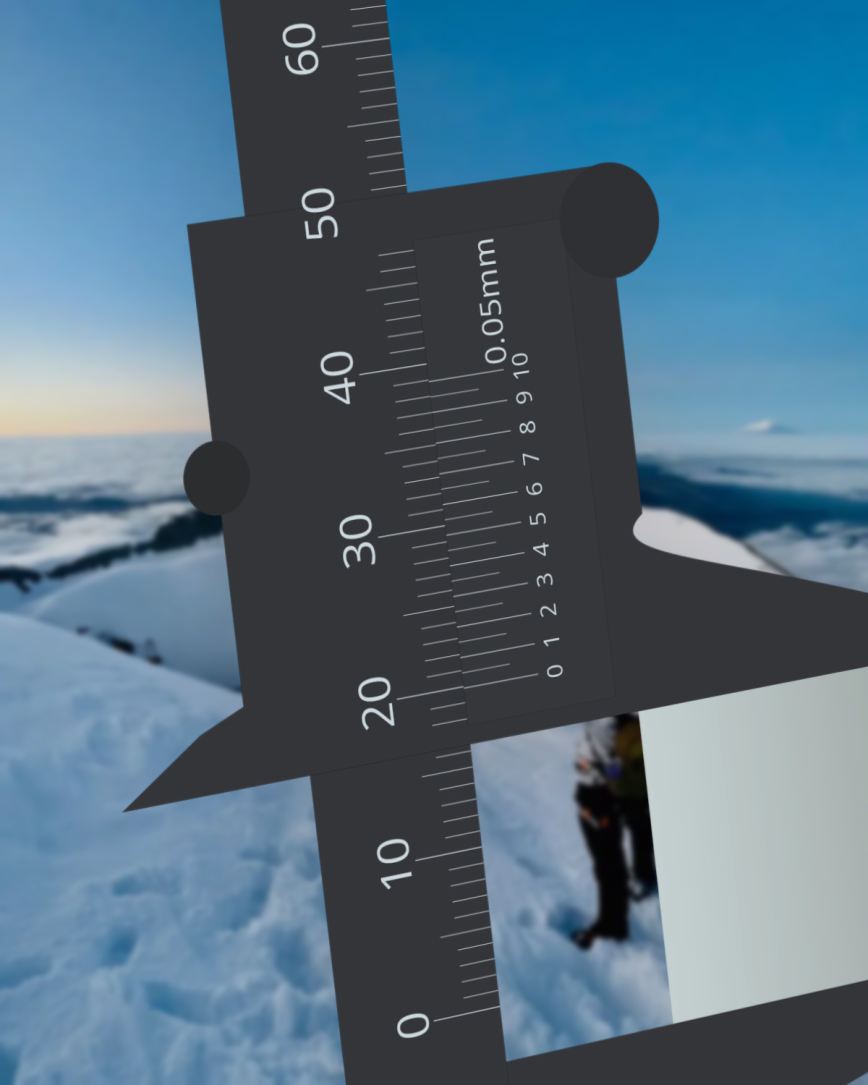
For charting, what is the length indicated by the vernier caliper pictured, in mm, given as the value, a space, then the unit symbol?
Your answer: 19.9 mm
